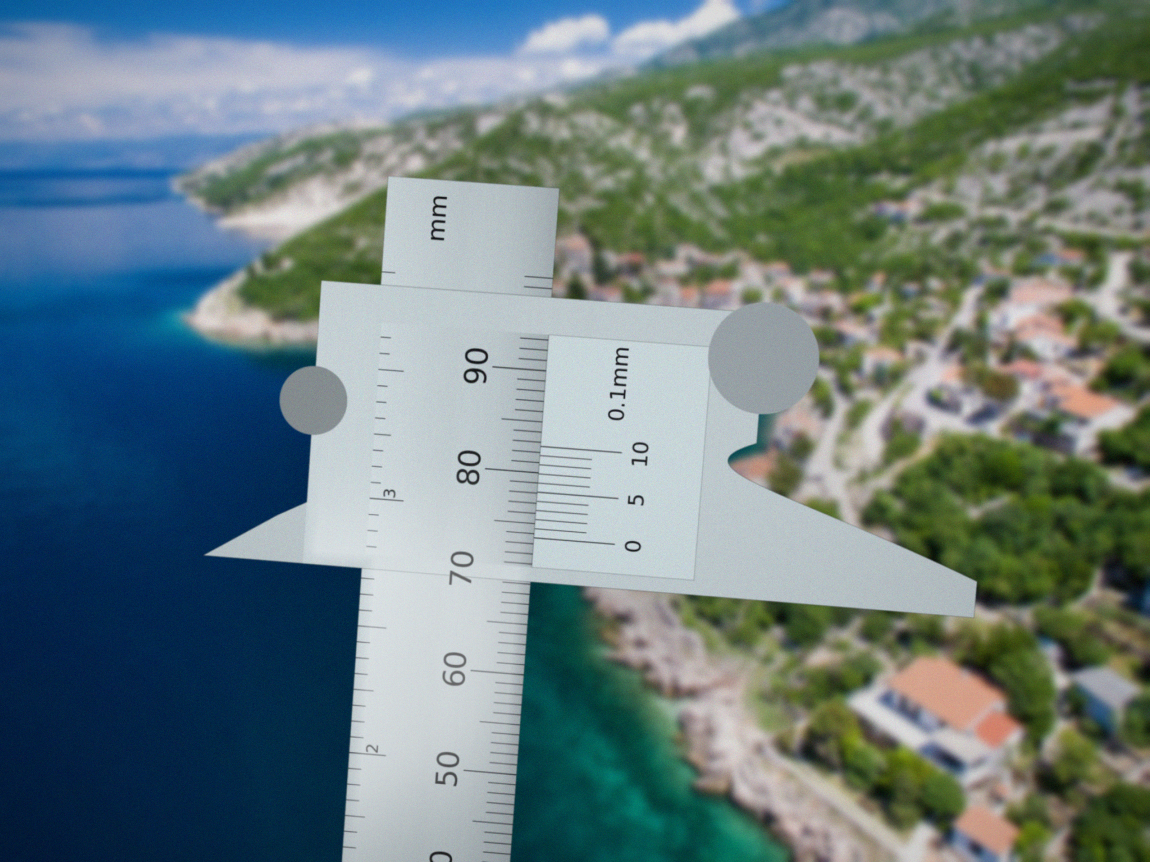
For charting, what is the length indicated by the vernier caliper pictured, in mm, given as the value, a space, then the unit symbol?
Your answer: 73.6 mm
